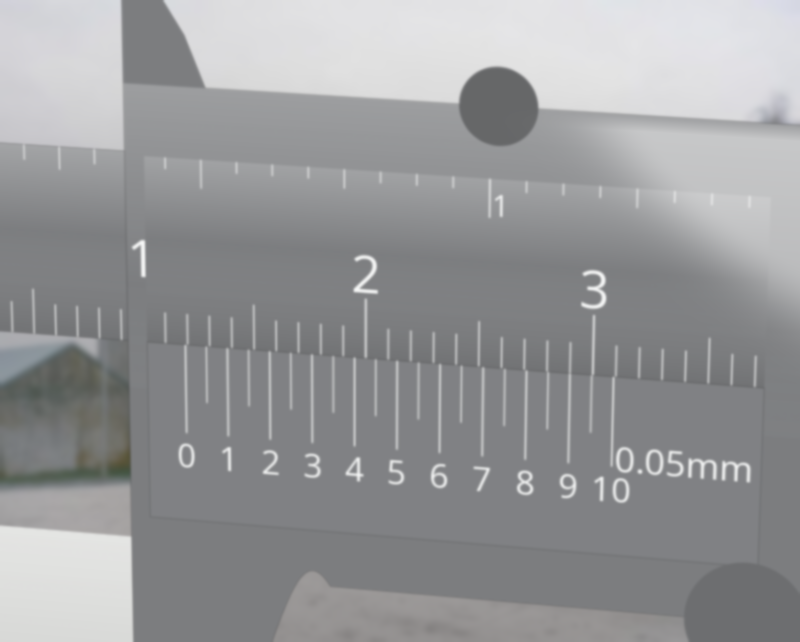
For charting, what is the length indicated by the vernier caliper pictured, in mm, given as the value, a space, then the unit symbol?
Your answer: 11.9 mm
